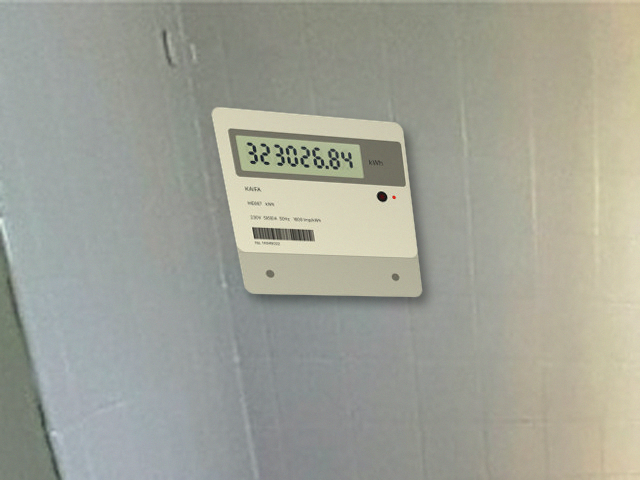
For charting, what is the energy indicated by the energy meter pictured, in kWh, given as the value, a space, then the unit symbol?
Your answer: 323026.84 kWh
